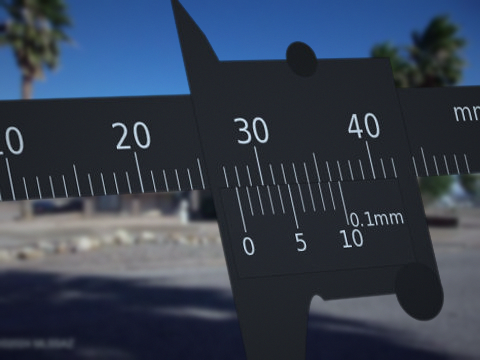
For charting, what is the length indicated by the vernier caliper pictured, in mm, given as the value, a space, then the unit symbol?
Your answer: 27.7 mm
